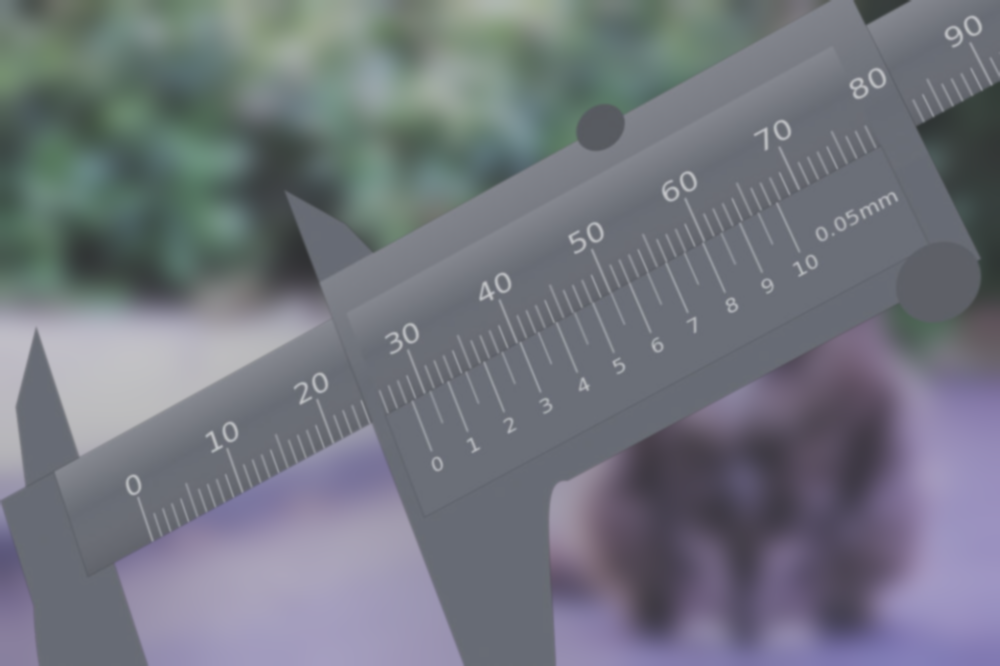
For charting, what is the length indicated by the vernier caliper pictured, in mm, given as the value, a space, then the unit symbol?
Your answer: 28.6 mm
